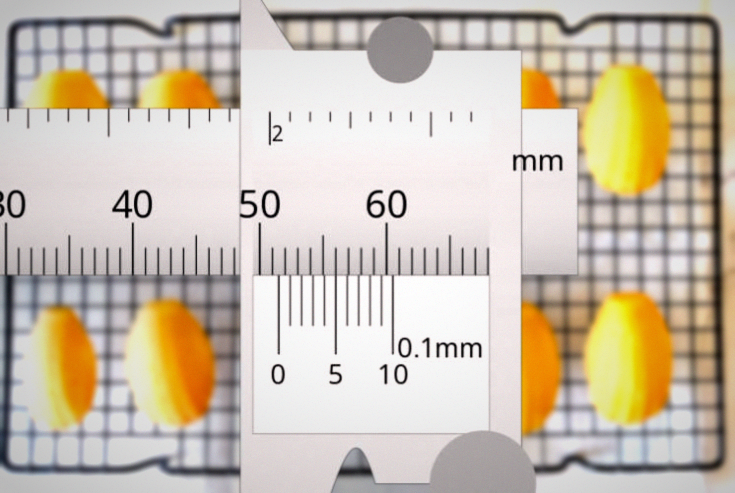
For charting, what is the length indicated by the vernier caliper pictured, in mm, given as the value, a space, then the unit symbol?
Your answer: 51.5 mm
